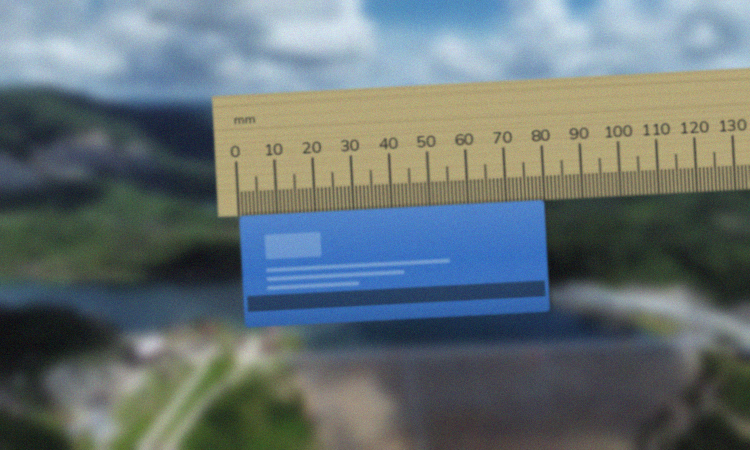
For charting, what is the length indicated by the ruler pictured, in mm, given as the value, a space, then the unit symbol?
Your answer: 80 mm
